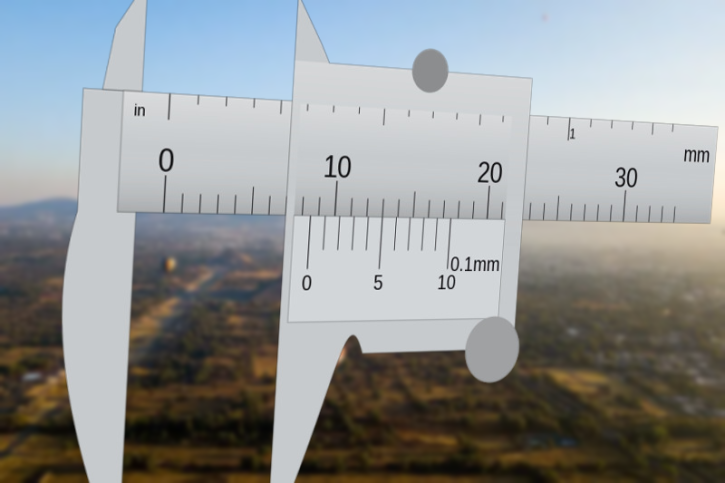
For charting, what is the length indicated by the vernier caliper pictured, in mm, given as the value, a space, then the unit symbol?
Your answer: 8.5 mm
